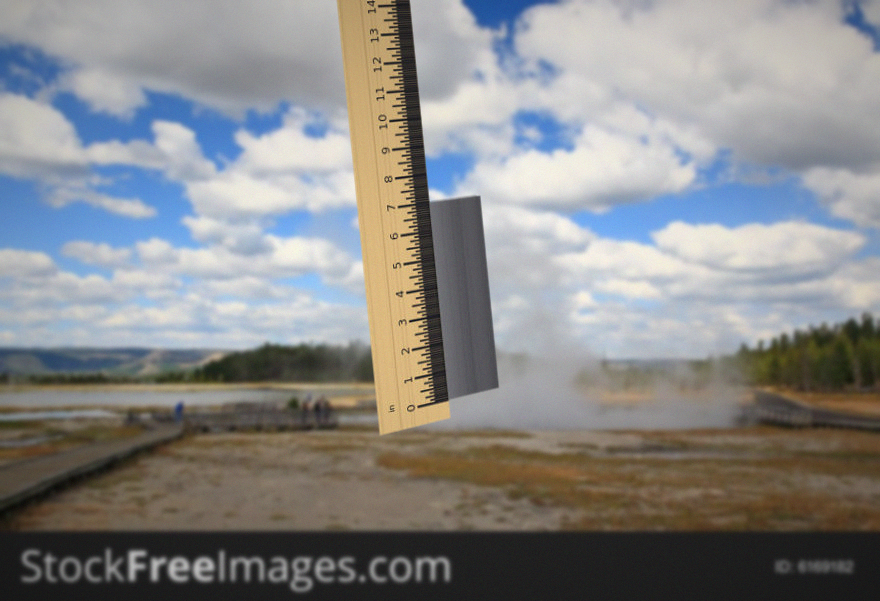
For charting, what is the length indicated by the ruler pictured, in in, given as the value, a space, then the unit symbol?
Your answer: 7 in
